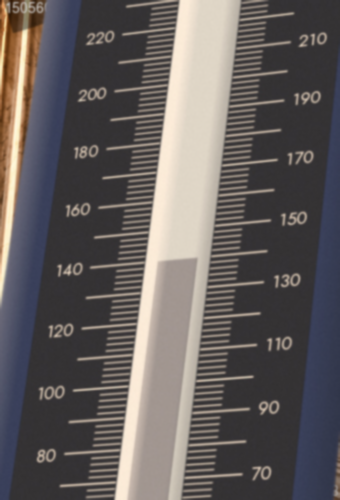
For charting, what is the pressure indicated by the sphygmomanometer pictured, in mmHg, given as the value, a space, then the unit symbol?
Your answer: 140 mmHg
